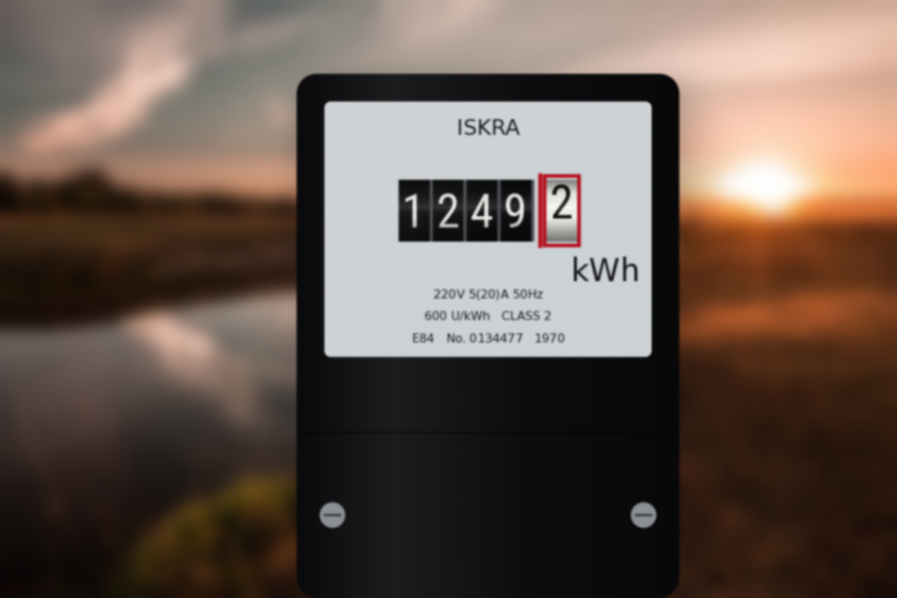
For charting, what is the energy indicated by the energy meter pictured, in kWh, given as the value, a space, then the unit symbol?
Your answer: 1249.2 kWh
